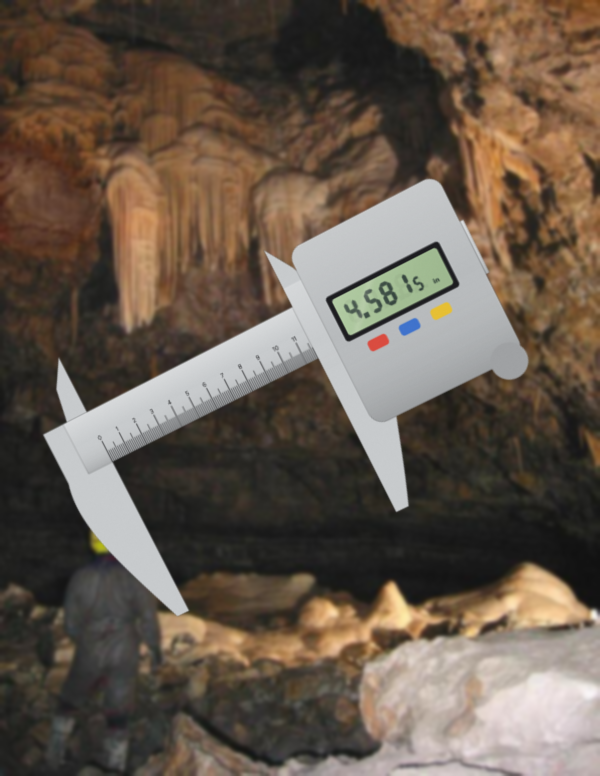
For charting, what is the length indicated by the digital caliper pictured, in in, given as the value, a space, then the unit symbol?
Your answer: 4.5815 in
